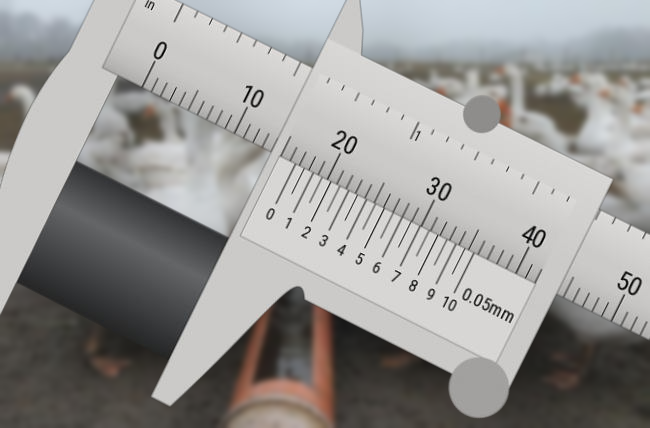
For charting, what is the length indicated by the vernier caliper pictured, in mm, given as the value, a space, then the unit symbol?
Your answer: 16.6 mm
